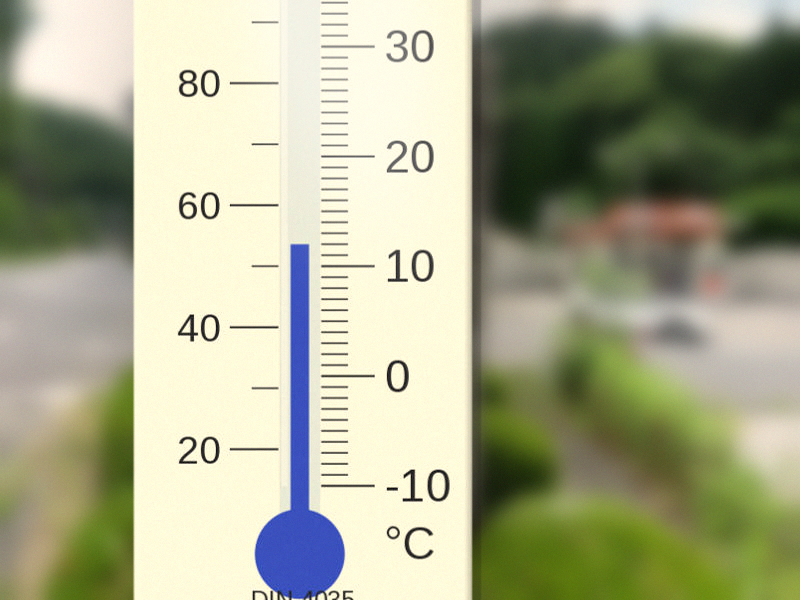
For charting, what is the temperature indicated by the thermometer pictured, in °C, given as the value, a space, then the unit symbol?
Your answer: 12 °C
